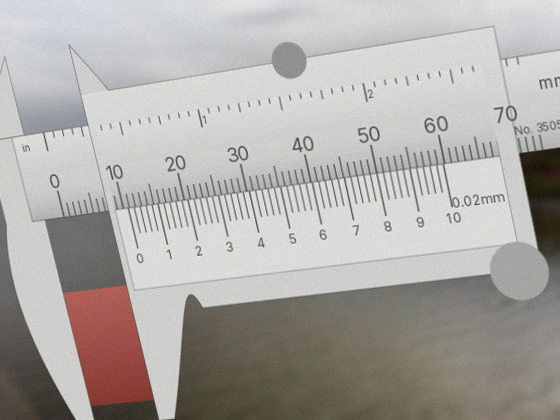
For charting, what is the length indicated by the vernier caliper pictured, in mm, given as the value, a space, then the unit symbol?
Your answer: 10.8 mm
